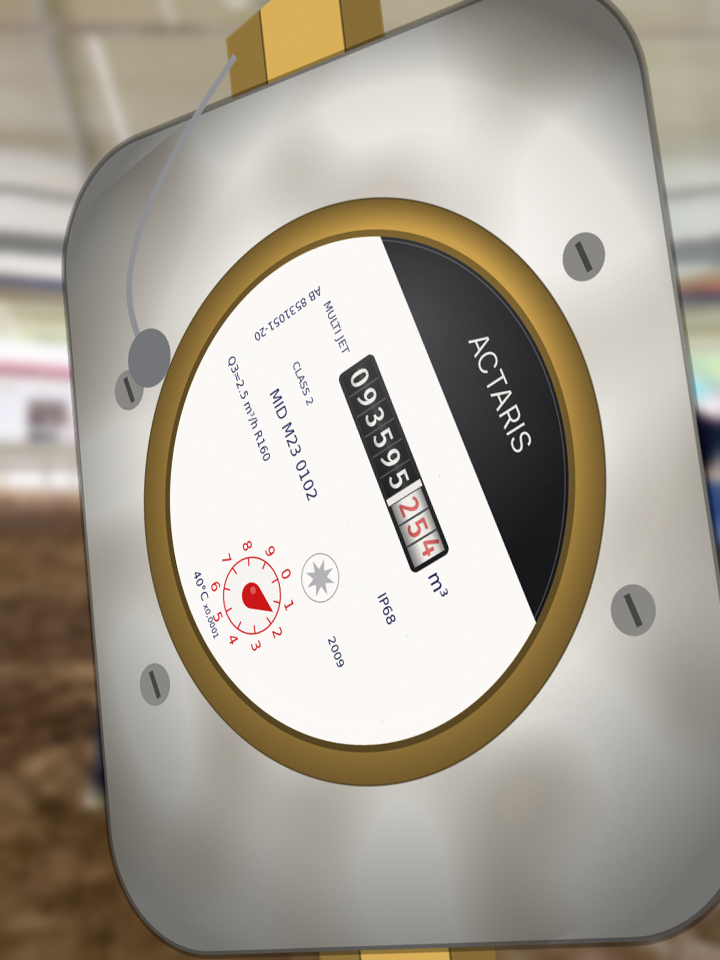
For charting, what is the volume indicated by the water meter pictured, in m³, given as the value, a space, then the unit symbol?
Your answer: 93595.2541 m³
